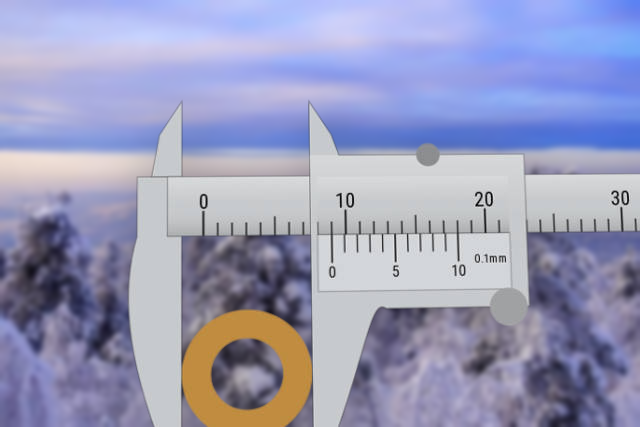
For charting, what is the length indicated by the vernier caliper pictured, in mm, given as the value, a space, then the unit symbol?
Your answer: 9.0 mm
